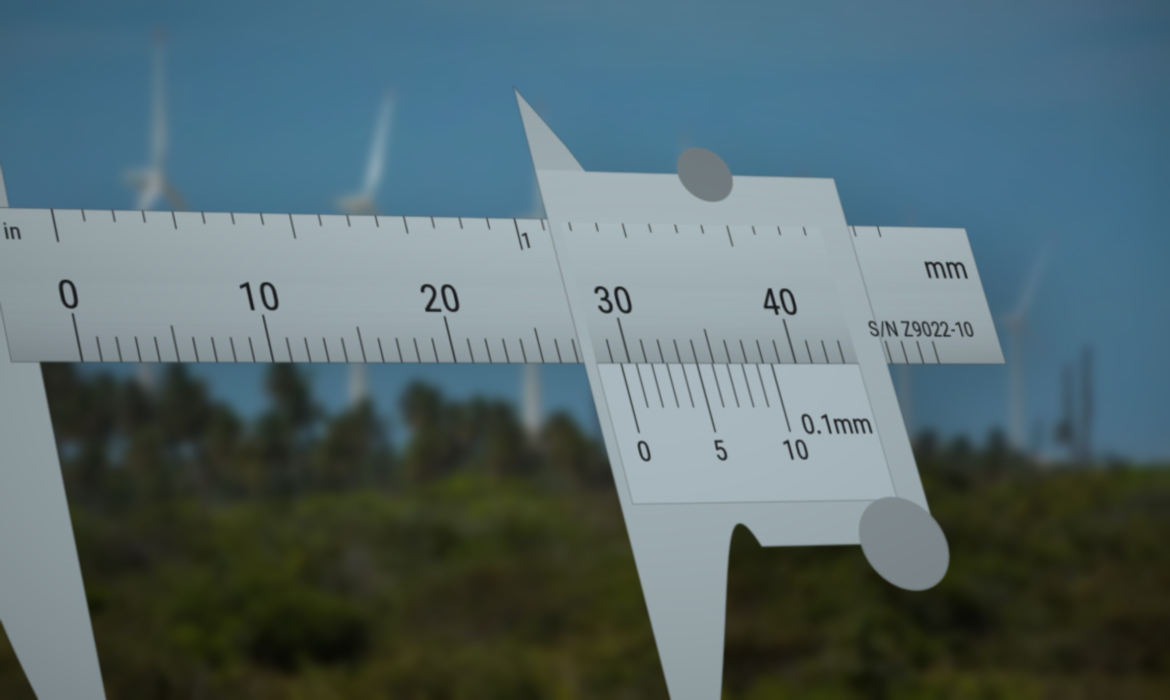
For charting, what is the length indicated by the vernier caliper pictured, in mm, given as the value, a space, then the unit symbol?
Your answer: 29.5 mm
